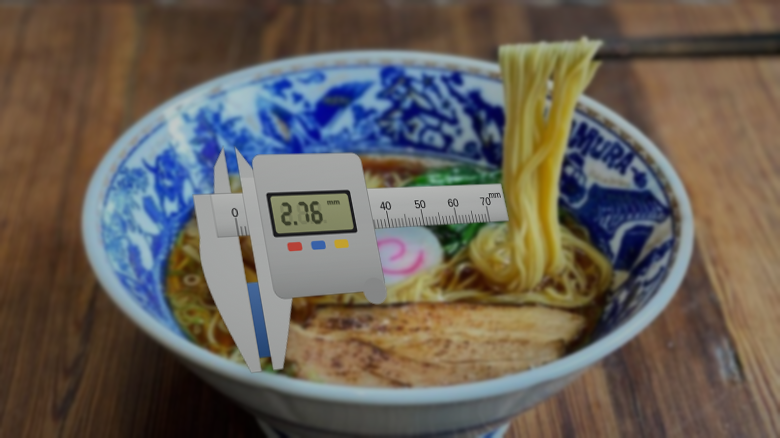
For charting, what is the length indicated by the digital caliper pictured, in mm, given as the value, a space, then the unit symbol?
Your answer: 2.76 mm
